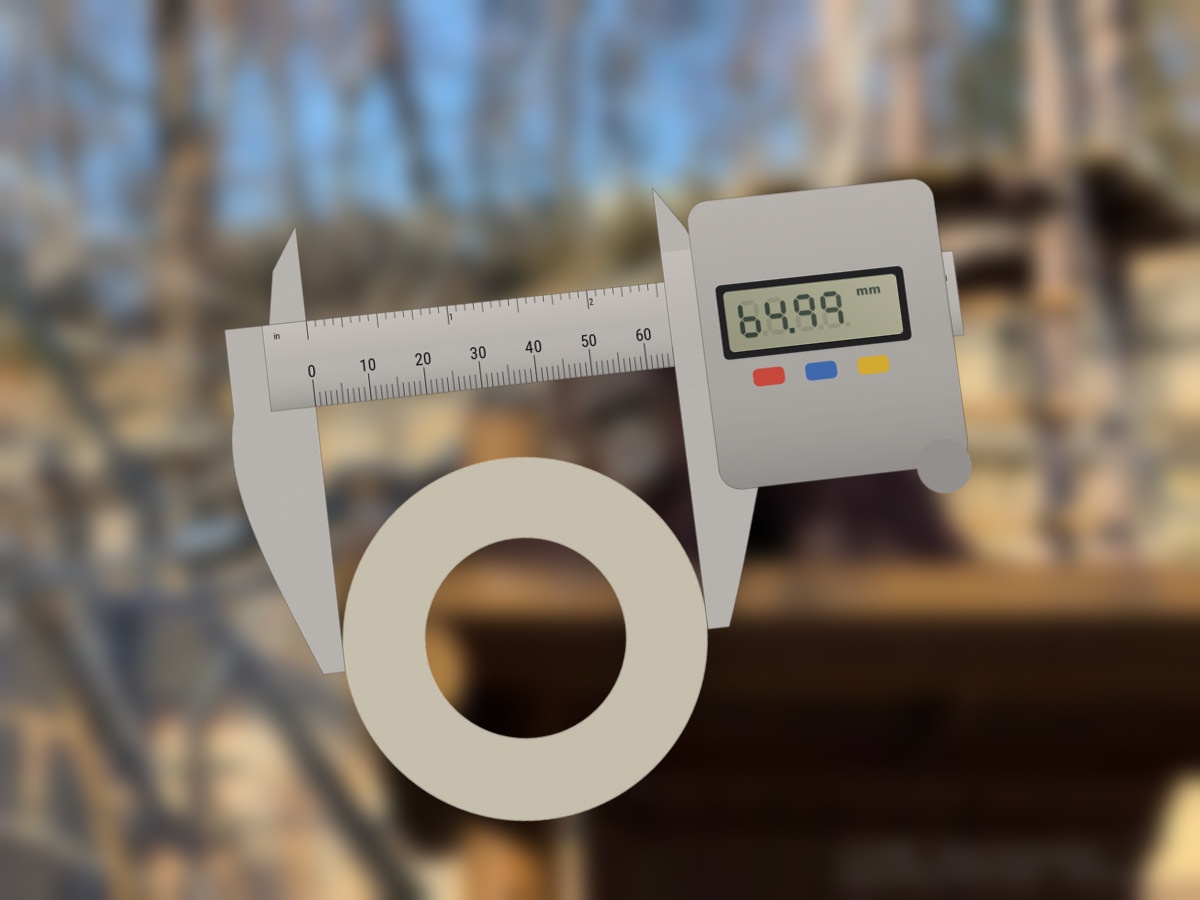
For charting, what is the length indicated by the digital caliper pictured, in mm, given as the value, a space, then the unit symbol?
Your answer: 64.99 mm
